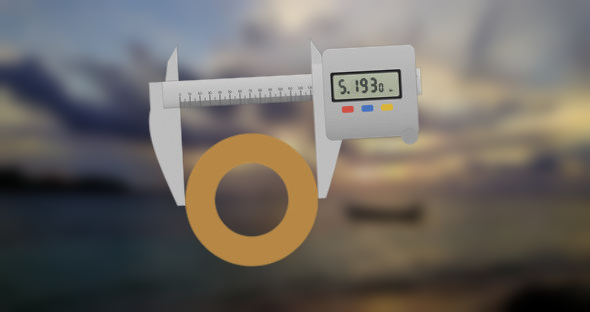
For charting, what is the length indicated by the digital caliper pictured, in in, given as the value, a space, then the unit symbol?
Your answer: 5.1930 in
